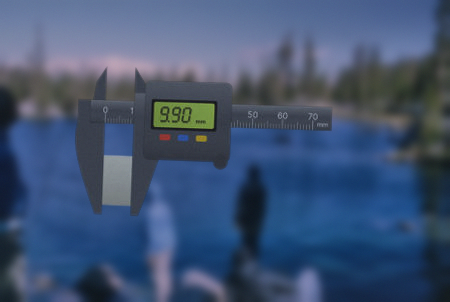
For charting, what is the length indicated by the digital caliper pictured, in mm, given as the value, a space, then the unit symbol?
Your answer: 9.90 mm
